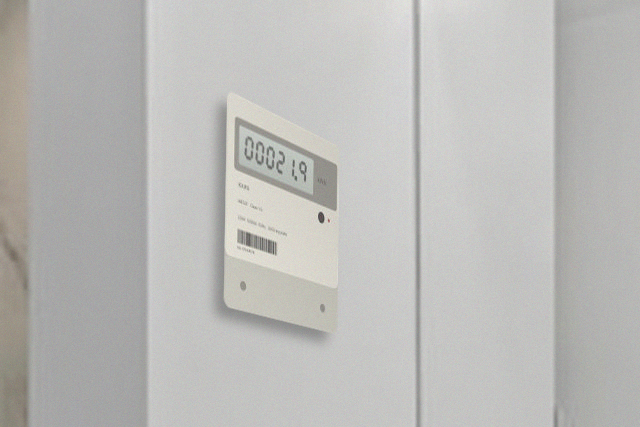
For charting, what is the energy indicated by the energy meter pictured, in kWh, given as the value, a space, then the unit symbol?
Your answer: 21.9 kWh
